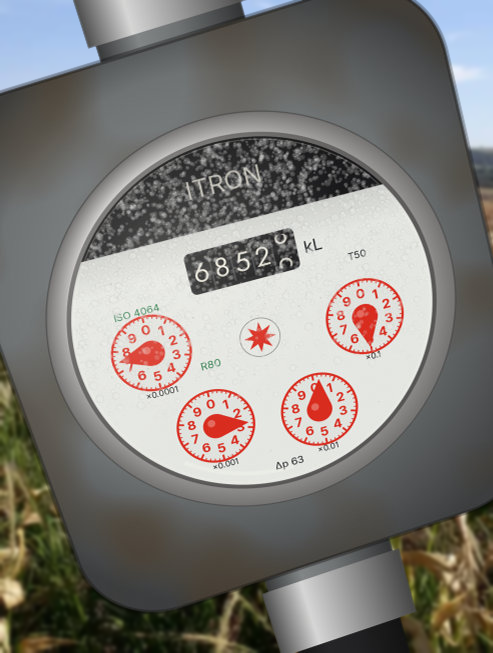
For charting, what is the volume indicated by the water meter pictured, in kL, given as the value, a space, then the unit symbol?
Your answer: 68528.5027 kL
